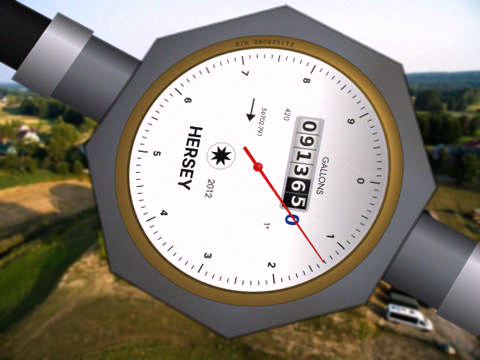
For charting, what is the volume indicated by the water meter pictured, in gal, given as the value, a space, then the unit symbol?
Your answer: 913651.3 gal
